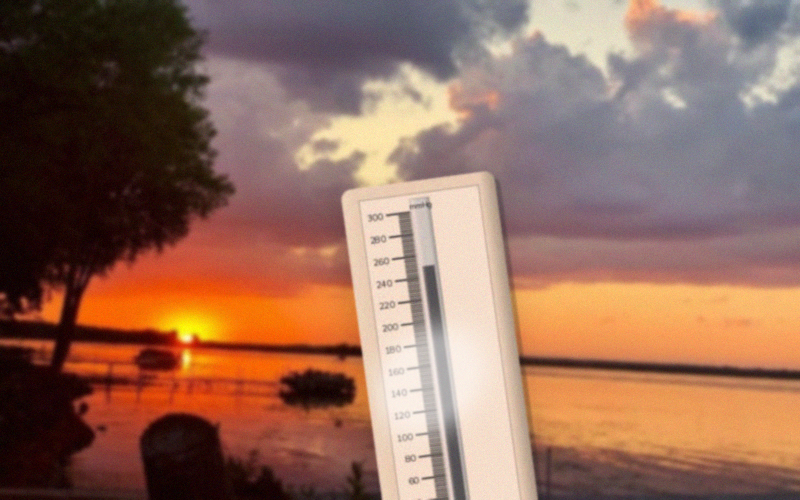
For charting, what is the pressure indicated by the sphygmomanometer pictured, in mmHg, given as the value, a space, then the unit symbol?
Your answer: 250 mmHg
